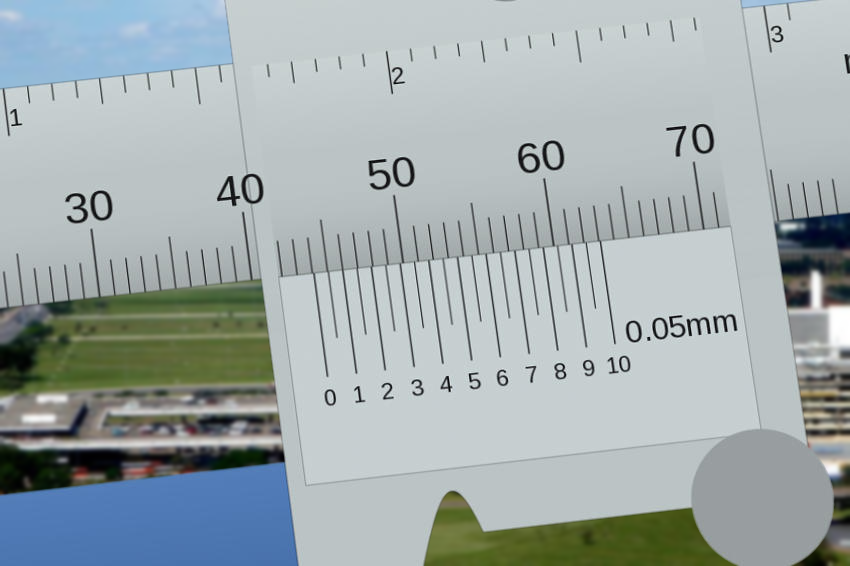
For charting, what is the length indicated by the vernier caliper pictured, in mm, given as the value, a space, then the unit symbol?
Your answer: 44.1 mm
